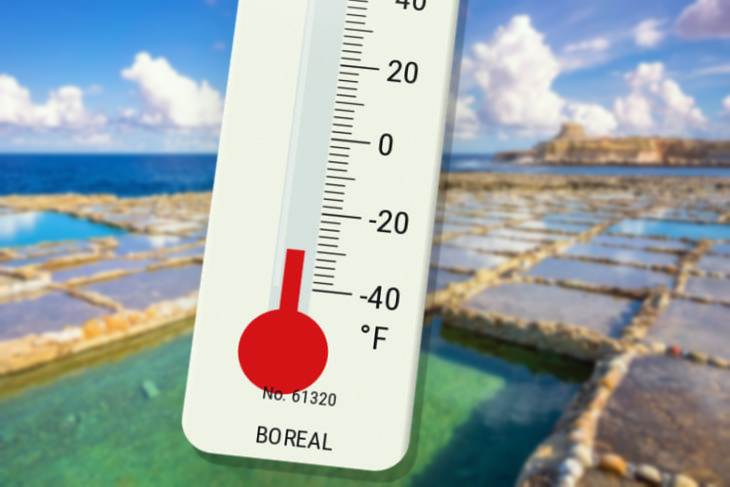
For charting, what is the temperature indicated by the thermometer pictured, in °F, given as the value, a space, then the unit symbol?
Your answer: -30 °F
